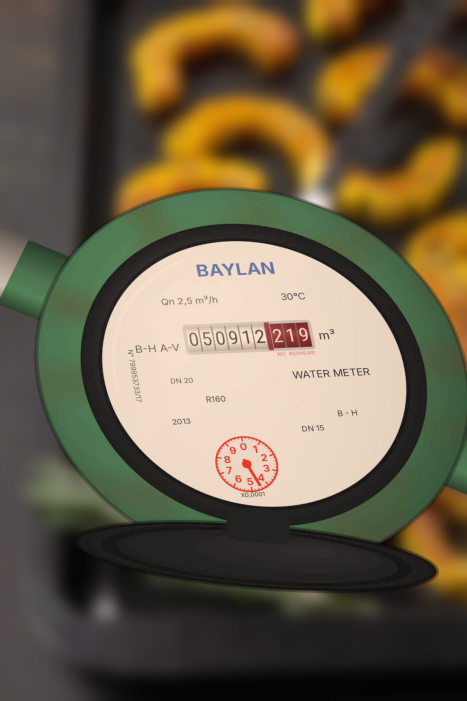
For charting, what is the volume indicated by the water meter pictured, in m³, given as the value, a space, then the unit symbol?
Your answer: 50912.2194 m³
